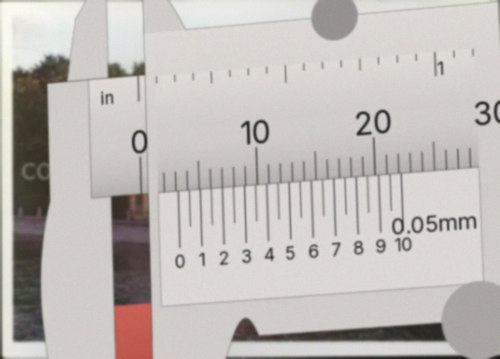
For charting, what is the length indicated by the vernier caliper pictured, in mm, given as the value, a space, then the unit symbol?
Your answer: 3.2 mm
